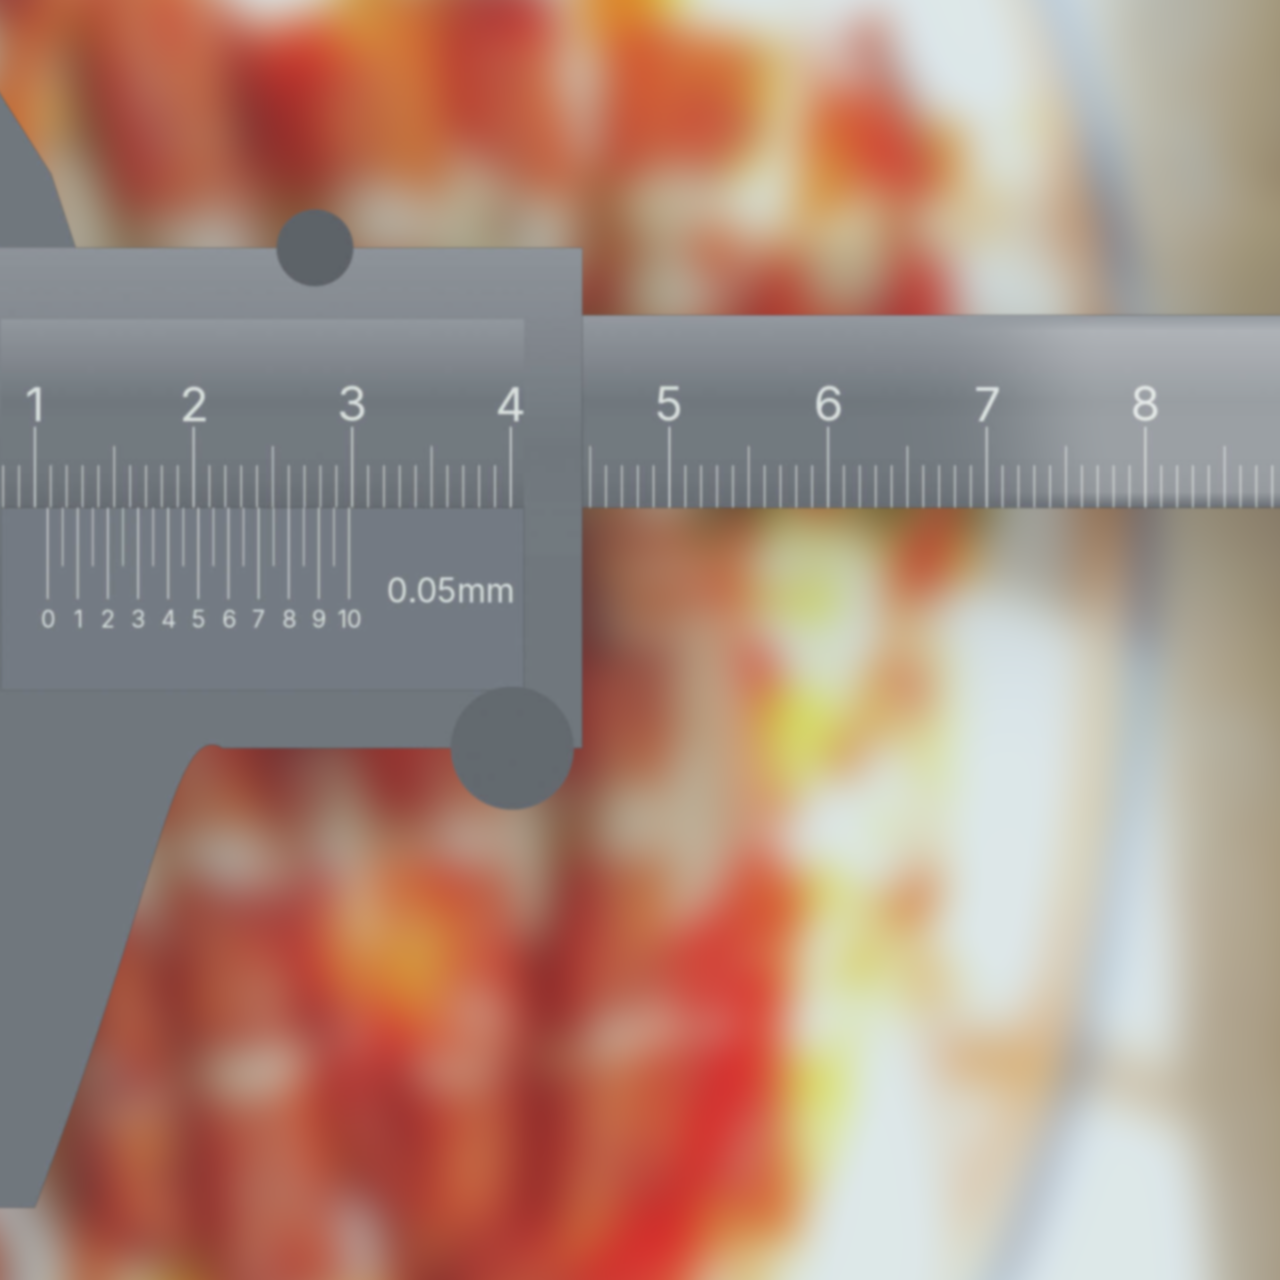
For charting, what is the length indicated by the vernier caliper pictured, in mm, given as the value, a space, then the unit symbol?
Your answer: 10.8 mm
